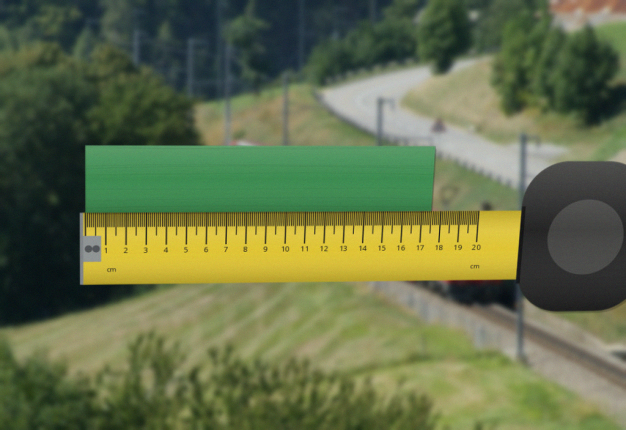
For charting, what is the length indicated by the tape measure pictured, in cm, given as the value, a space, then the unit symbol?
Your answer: 17.5 cm
